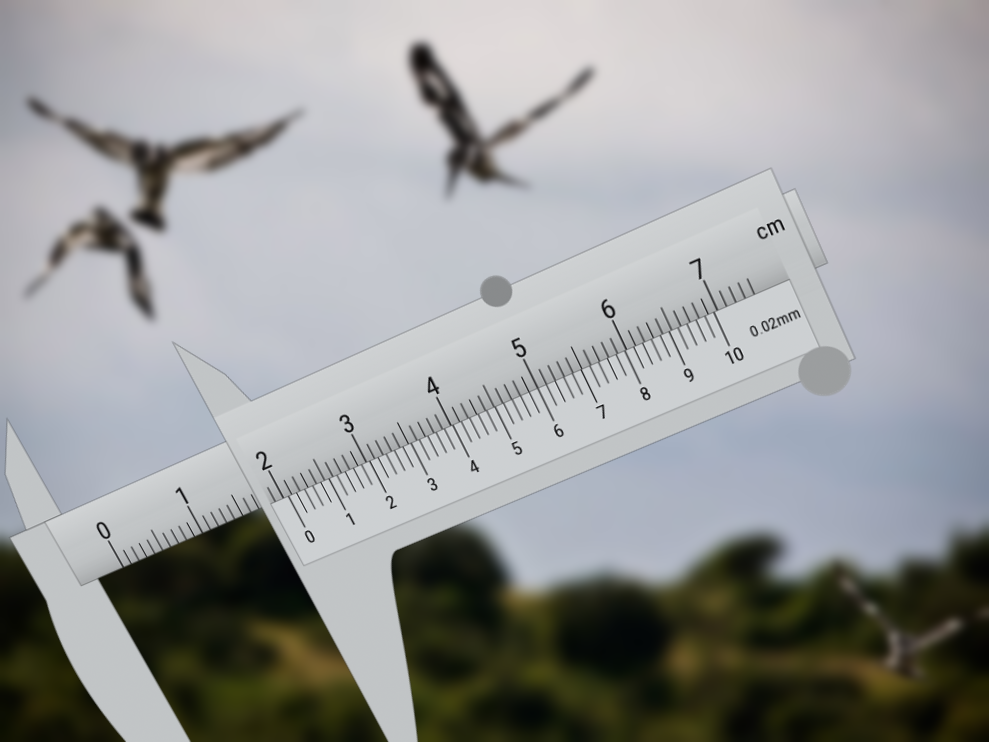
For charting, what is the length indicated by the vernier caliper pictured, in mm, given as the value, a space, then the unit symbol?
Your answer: 20.6 mm
